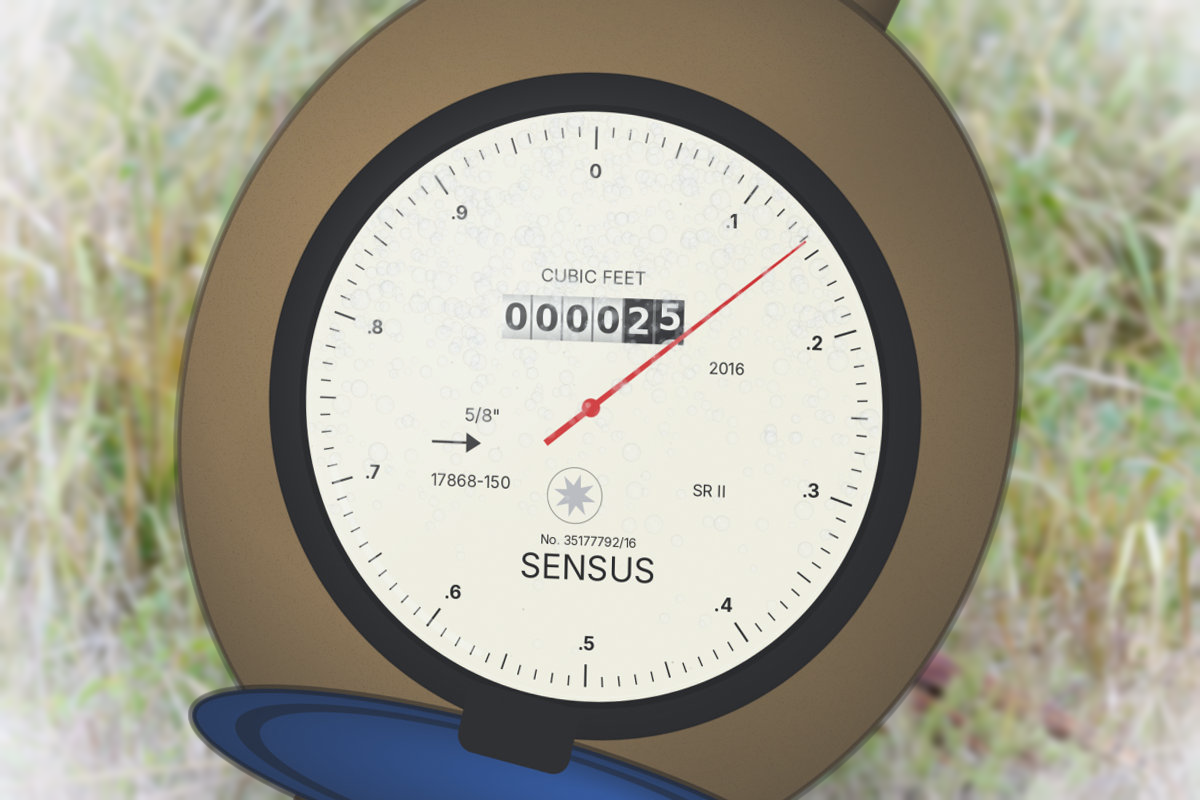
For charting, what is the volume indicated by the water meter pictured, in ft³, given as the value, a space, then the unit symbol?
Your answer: 25.14 ft³
